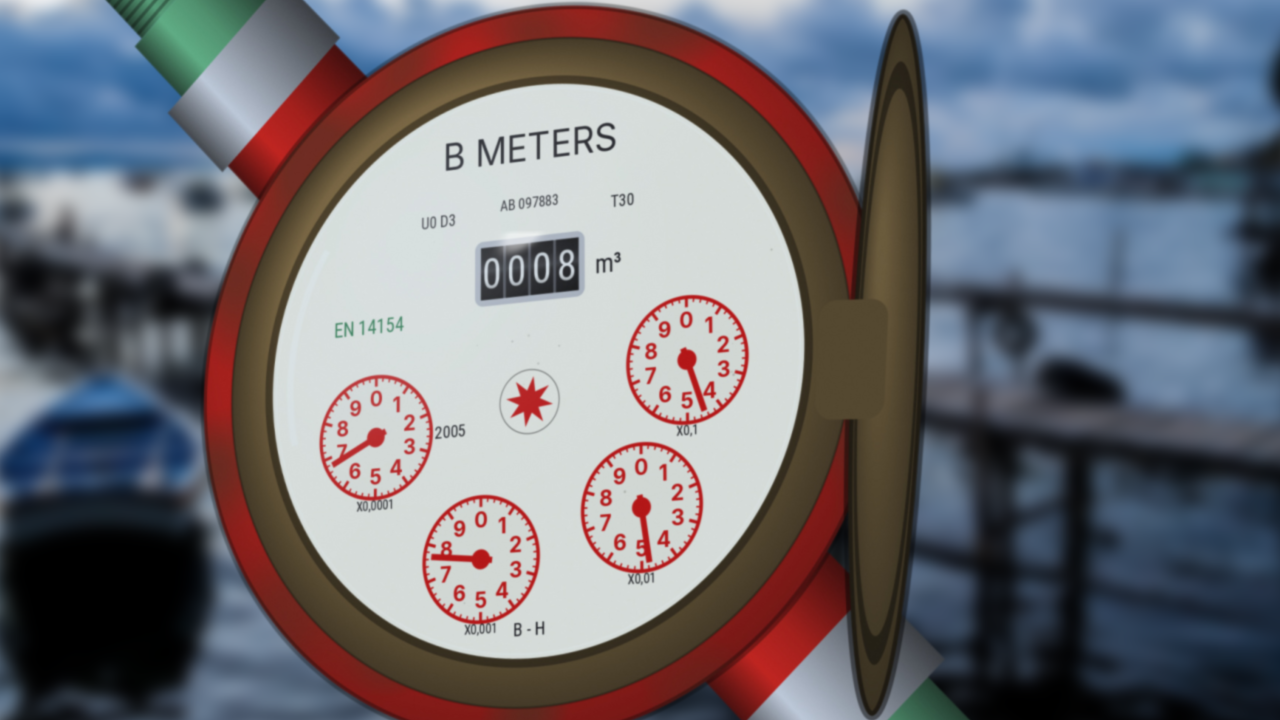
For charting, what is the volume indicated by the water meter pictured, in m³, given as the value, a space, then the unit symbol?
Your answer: 8.4476 m³
